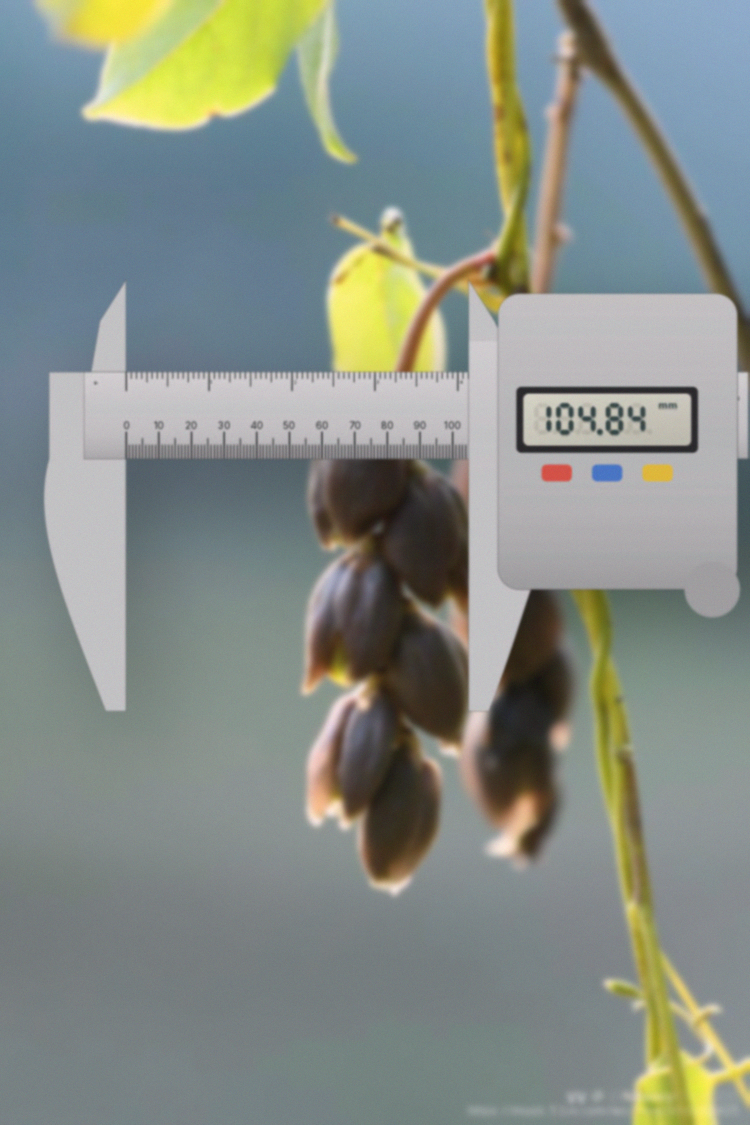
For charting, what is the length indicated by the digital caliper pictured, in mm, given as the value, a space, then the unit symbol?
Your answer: 104.84 mm
